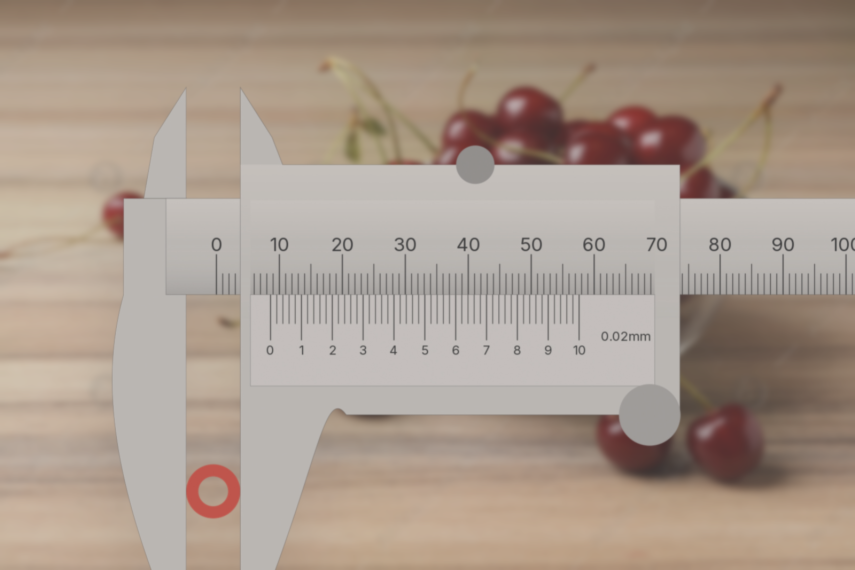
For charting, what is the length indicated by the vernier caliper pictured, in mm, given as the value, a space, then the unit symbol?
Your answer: 8.6 mm
